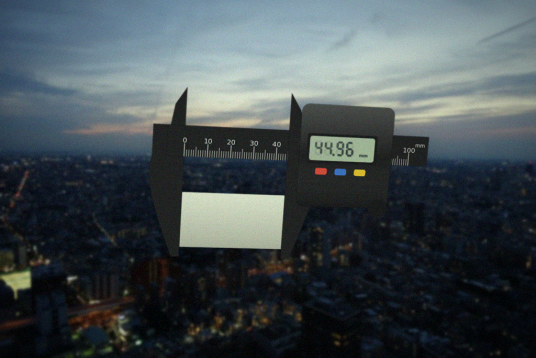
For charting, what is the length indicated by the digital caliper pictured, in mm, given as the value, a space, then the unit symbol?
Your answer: 44.96 mm
